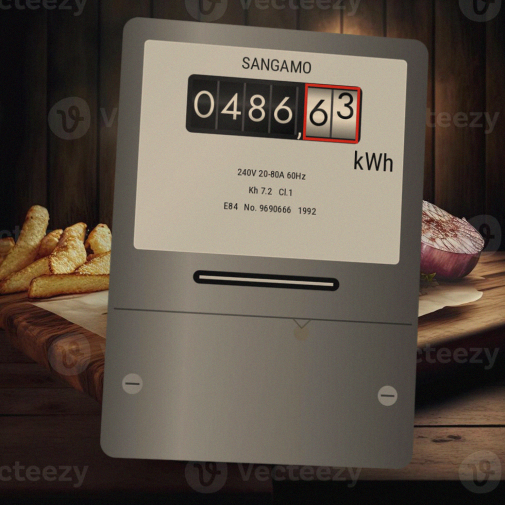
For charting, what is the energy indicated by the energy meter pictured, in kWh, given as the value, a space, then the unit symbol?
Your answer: 486.63 kWh
